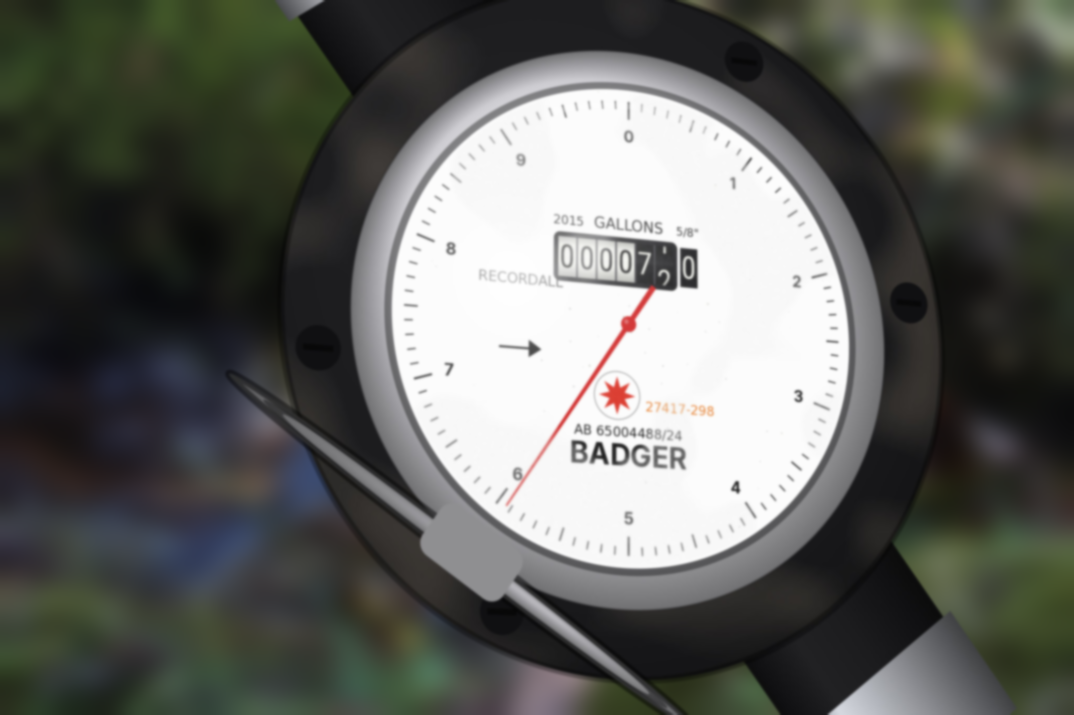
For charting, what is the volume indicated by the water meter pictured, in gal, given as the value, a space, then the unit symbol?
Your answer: 715.9 gal
